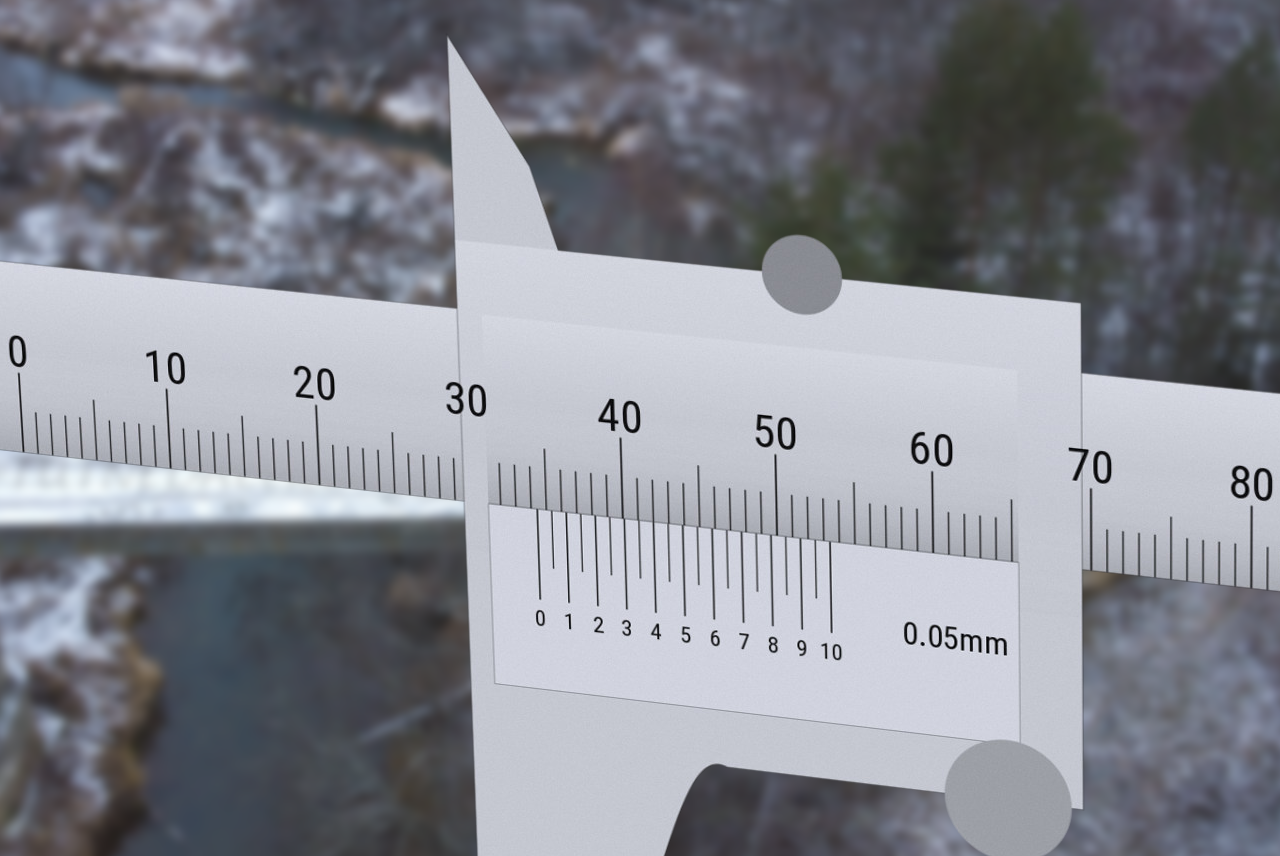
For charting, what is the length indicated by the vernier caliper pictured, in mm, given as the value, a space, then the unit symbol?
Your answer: 34.4 mm
